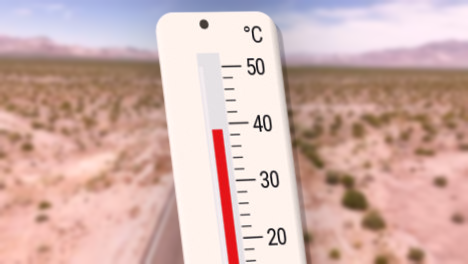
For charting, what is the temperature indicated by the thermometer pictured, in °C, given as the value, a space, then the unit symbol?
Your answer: 39 °C
